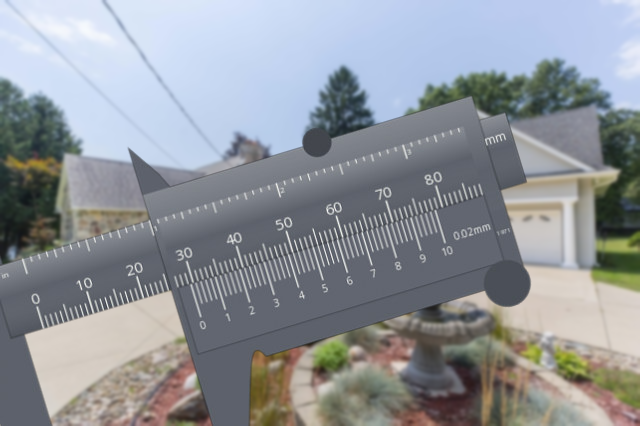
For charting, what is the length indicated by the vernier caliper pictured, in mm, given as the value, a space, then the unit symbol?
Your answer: 29.5 mm
